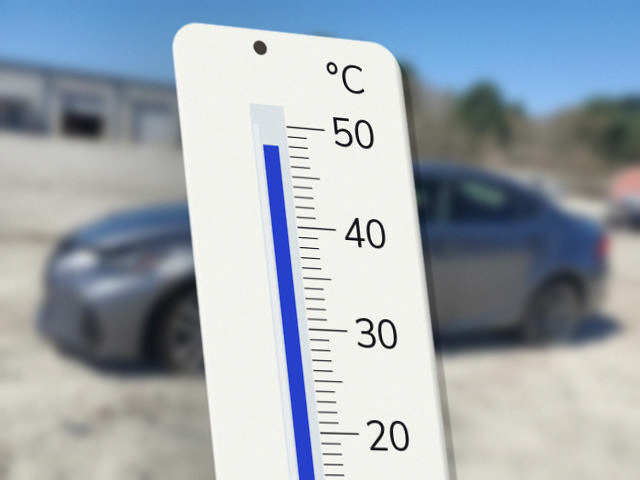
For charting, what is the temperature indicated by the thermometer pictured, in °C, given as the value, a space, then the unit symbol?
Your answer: 48 °C
